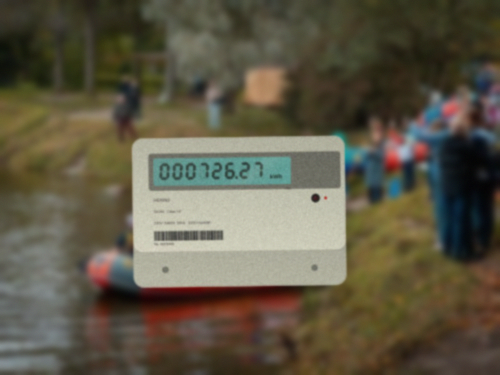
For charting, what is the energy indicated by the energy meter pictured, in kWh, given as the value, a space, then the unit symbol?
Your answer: 726.27 kWh
